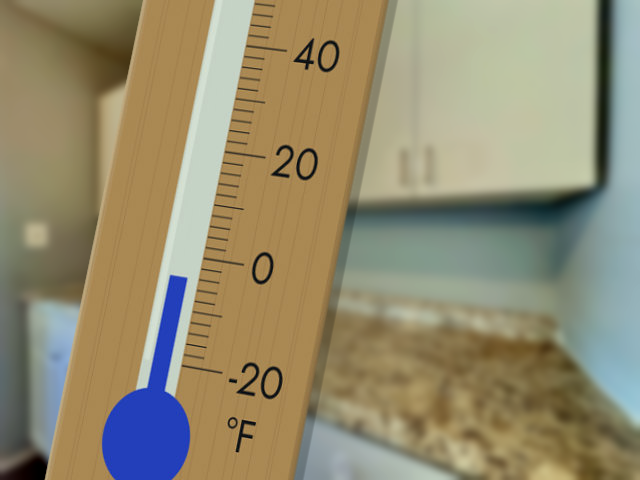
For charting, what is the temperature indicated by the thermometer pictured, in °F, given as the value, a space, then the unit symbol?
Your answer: -4 °F
